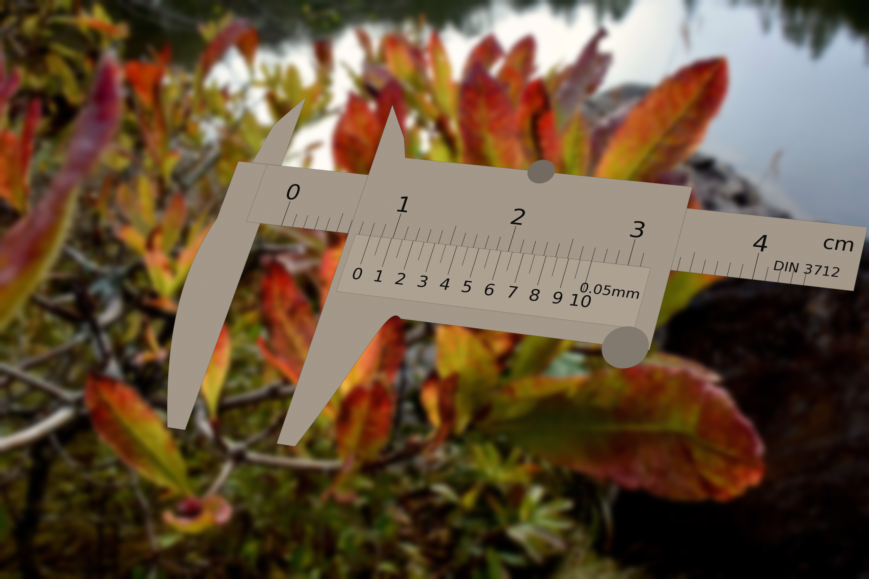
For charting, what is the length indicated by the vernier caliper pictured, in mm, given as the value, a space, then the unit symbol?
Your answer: 8.0 mm
